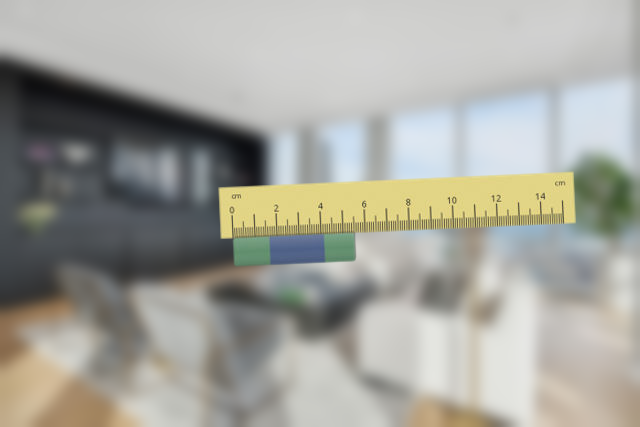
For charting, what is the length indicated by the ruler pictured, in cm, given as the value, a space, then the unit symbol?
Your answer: 5.5 cm
